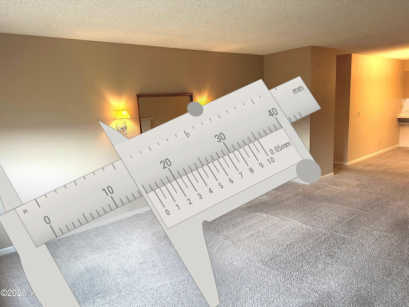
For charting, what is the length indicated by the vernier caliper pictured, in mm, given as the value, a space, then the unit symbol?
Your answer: 16.2 mm
